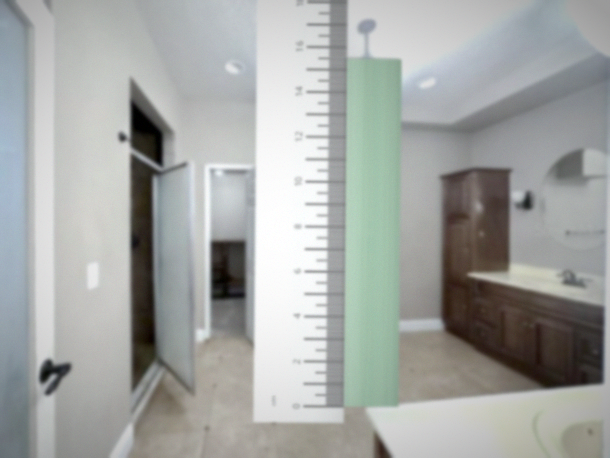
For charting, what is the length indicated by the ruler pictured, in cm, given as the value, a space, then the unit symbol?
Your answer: 15.5 cm
